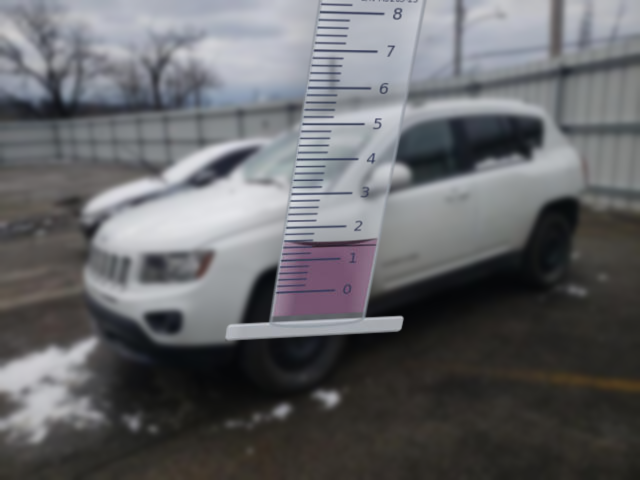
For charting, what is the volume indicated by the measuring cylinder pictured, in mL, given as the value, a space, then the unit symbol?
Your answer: 1.4 mL
